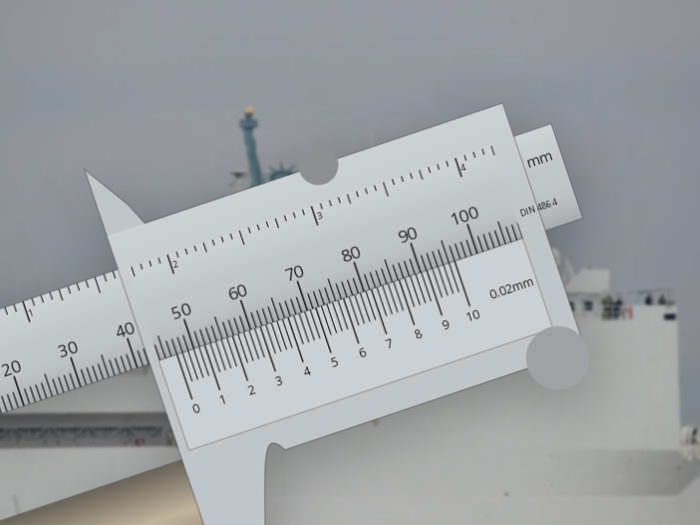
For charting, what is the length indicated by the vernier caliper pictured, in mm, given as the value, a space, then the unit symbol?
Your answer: 47.0 mm
